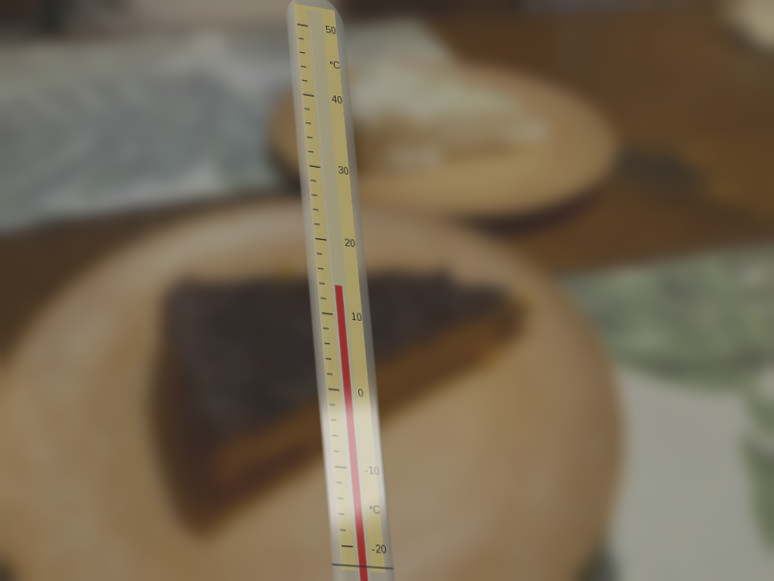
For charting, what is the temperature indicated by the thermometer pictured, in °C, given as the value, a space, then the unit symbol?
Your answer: 14 °C
